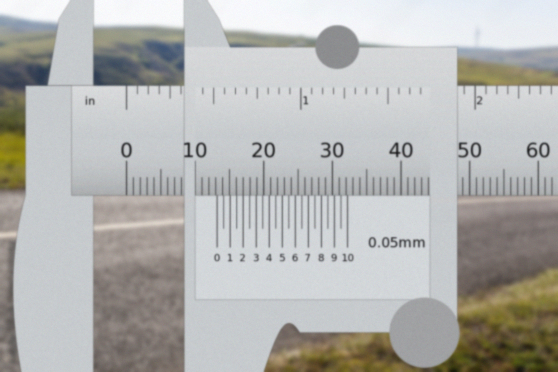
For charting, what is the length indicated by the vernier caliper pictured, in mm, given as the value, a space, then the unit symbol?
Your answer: 13.2 mm
